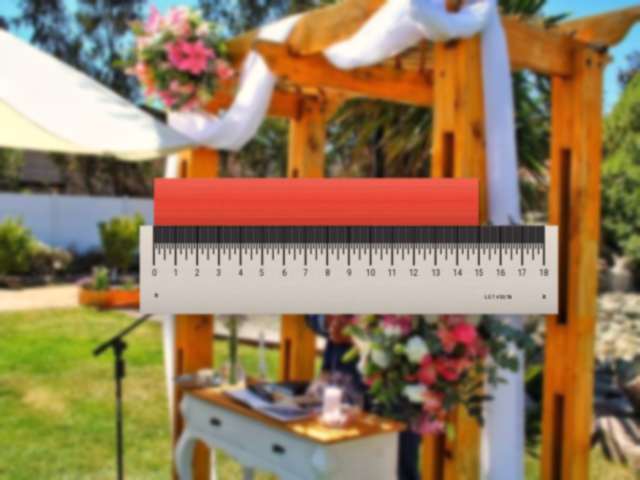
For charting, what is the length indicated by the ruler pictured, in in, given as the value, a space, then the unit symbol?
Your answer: 15 in
